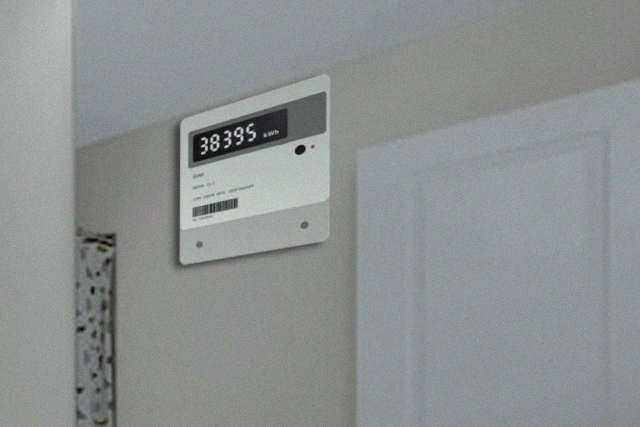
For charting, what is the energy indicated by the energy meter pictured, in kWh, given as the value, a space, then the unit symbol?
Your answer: 38395 kWh
